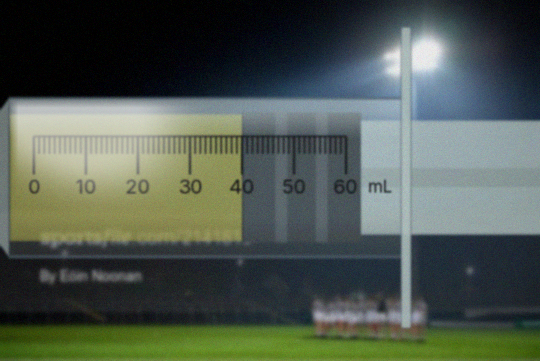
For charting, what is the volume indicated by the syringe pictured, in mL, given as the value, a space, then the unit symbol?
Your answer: 40 mL
